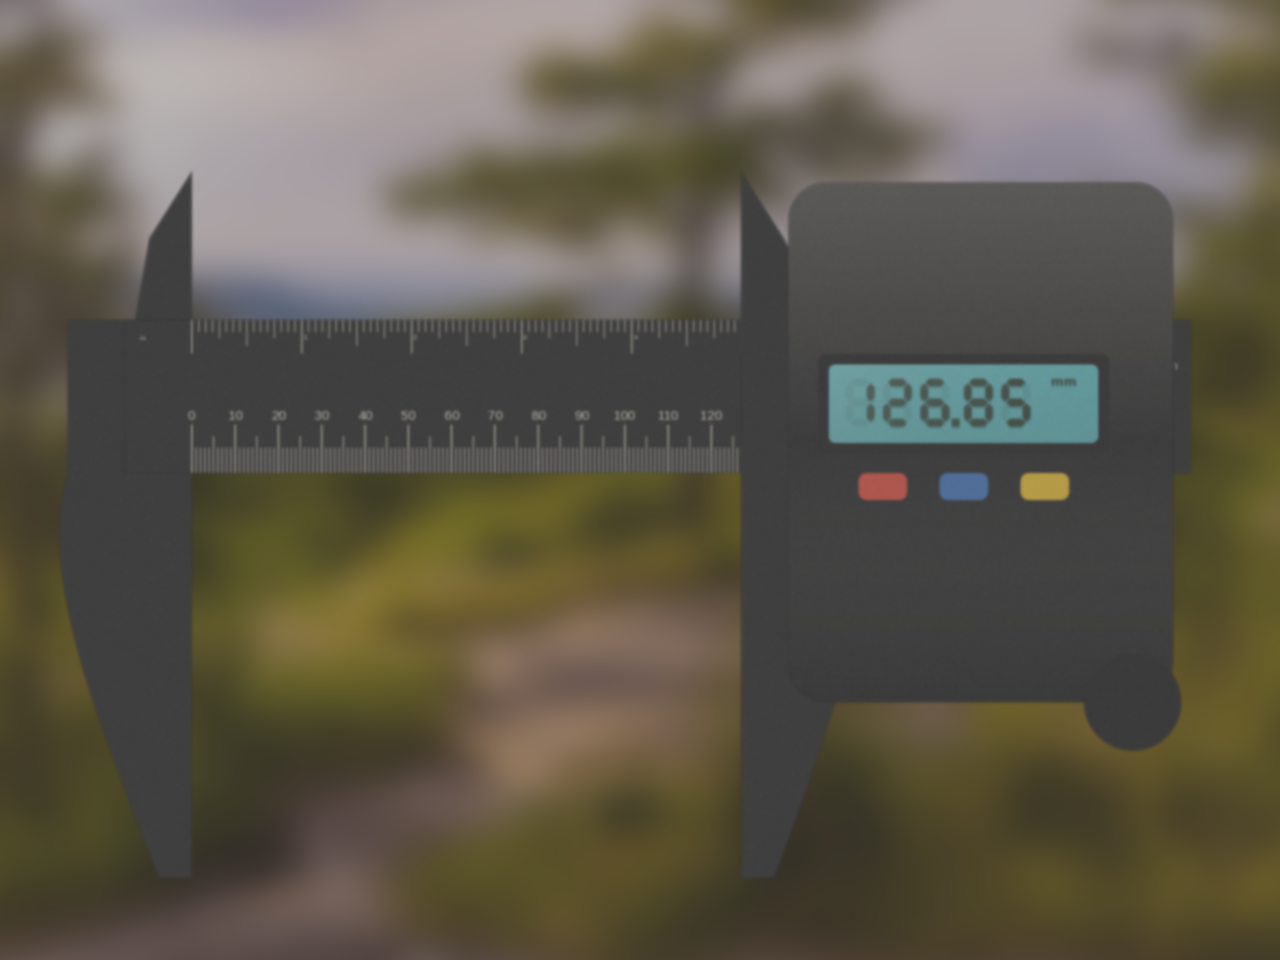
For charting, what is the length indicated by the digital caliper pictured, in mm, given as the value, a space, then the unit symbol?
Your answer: 126.85 mm
